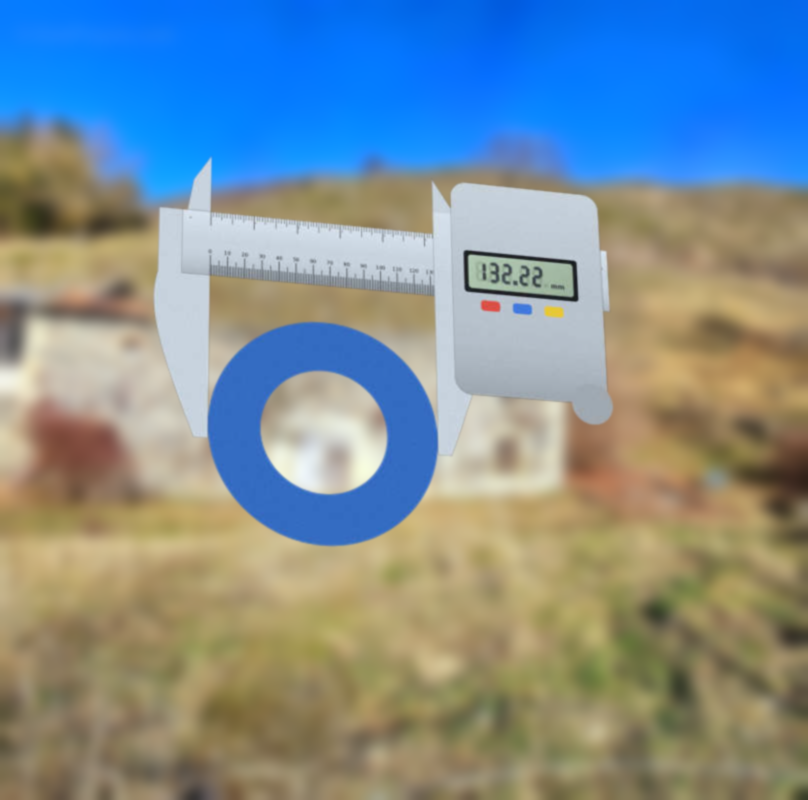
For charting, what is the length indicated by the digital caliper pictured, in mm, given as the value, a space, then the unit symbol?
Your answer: 132.22 mm
